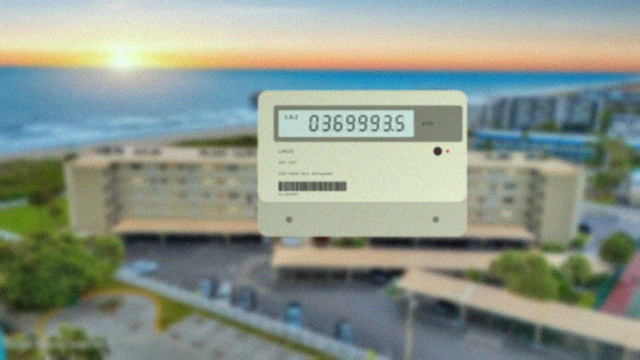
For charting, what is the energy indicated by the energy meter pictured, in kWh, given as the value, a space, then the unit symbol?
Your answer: 369993.5 kWh
